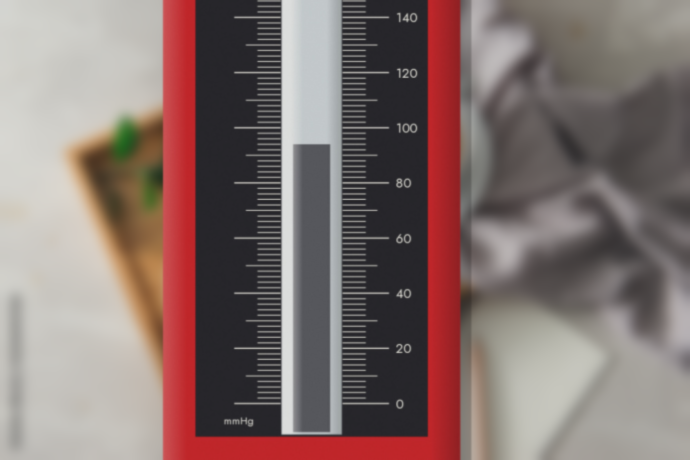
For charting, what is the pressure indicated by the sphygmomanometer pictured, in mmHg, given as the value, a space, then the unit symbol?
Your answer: 94 mmHg
